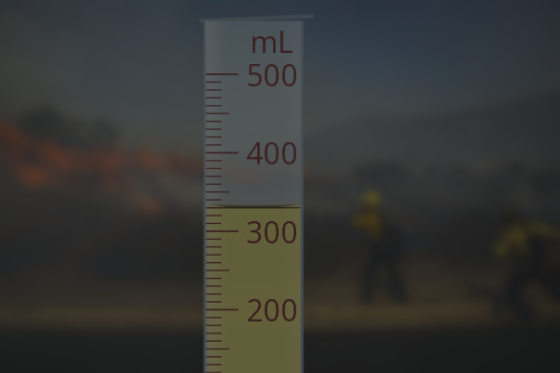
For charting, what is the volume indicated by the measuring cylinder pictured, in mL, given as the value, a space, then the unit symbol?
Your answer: 330 mL
